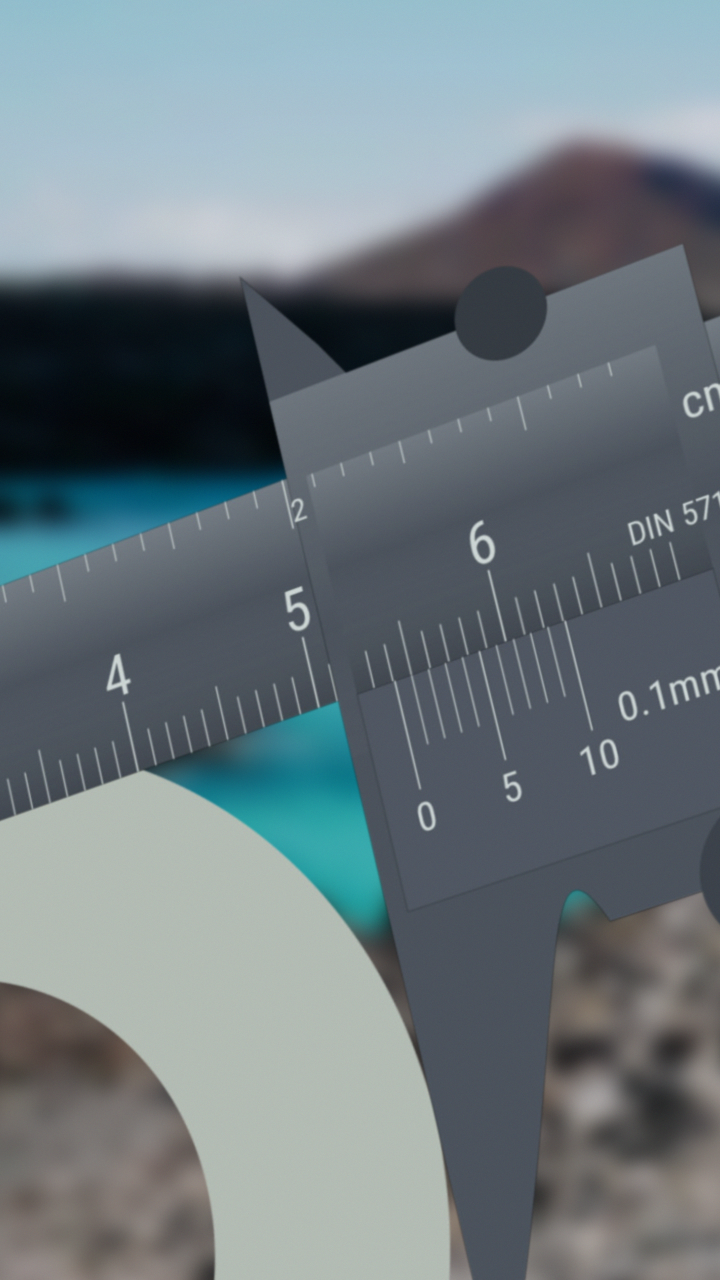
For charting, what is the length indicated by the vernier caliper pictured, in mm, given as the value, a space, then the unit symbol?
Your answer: 54.1 mm
